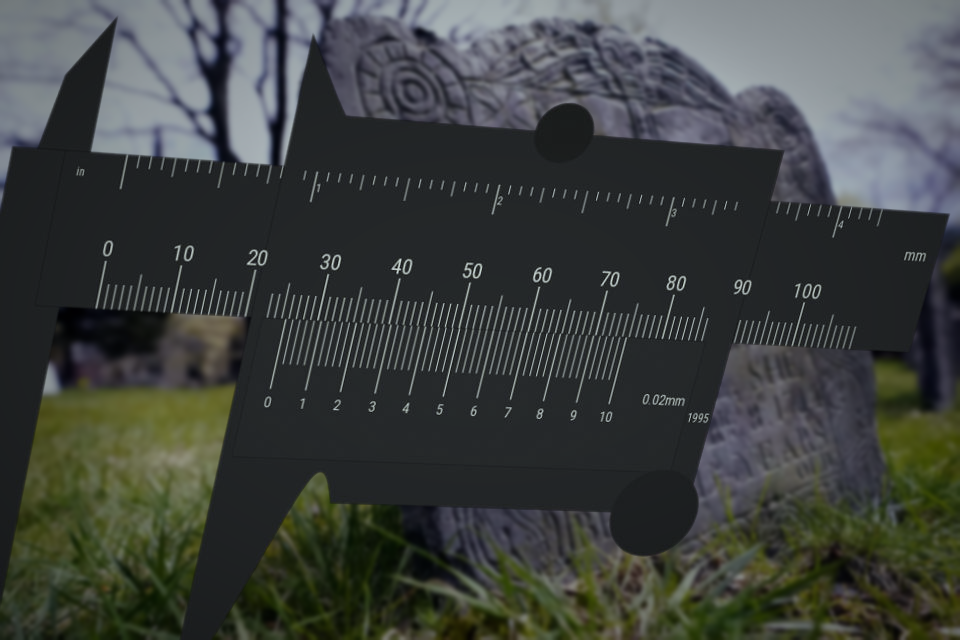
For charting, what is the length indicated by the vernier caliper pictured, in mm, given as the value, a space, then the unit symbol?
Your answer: 25.6 mm
